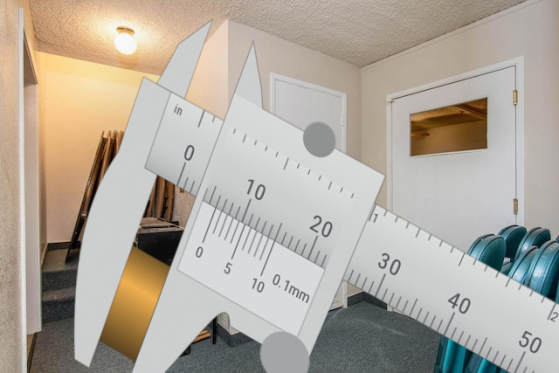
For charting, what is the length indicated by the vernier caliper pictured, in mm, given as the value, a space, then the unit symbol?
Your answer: 6.0 mm
